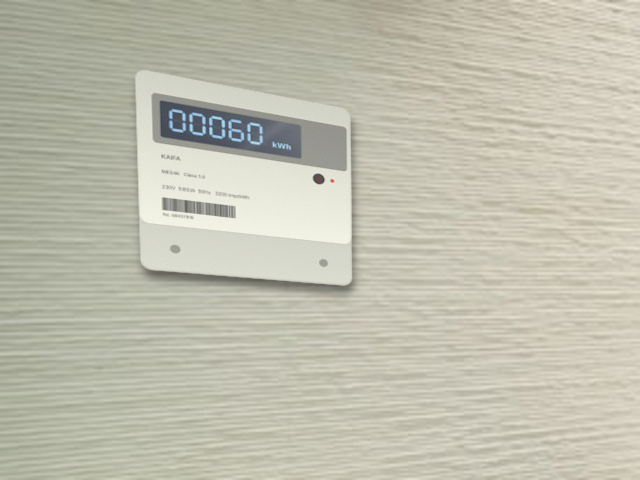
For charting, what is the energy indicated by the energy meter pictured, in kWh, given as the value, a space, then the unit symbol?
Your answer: 60 kWh
